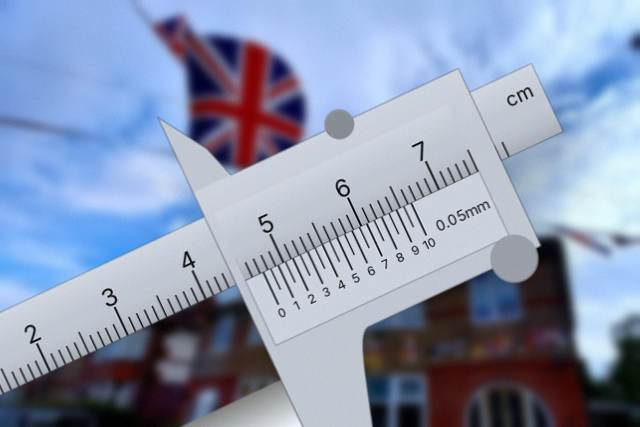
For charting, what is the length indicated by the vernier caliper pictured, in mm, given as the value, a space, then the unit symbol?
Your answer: 47.4 mm
